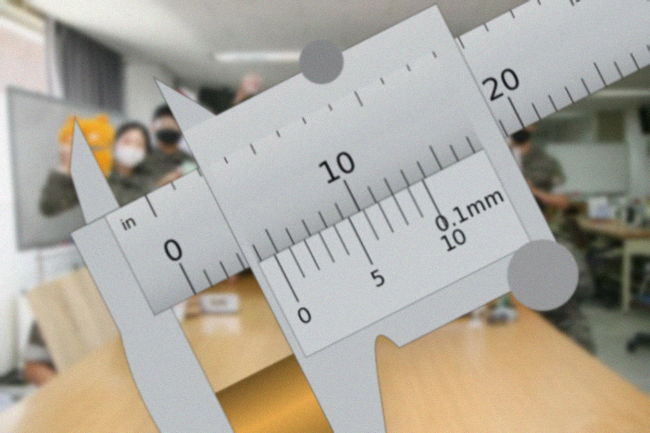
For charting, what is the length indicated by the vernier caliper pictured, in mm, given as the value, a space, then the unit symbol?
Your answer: 4.8 mm
